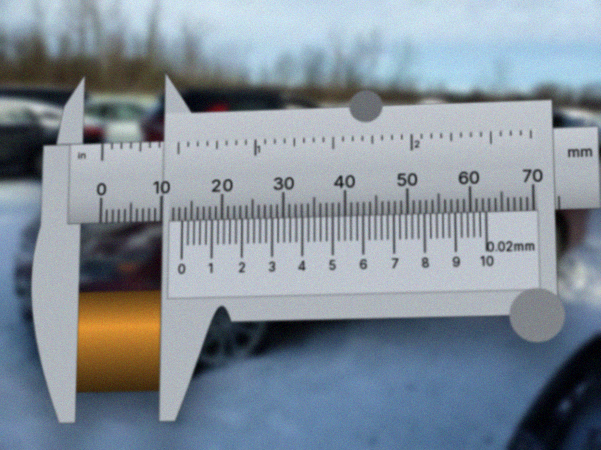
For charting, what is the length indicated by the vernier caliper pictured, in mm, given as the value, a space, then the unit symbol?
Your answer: 13.5 mm
